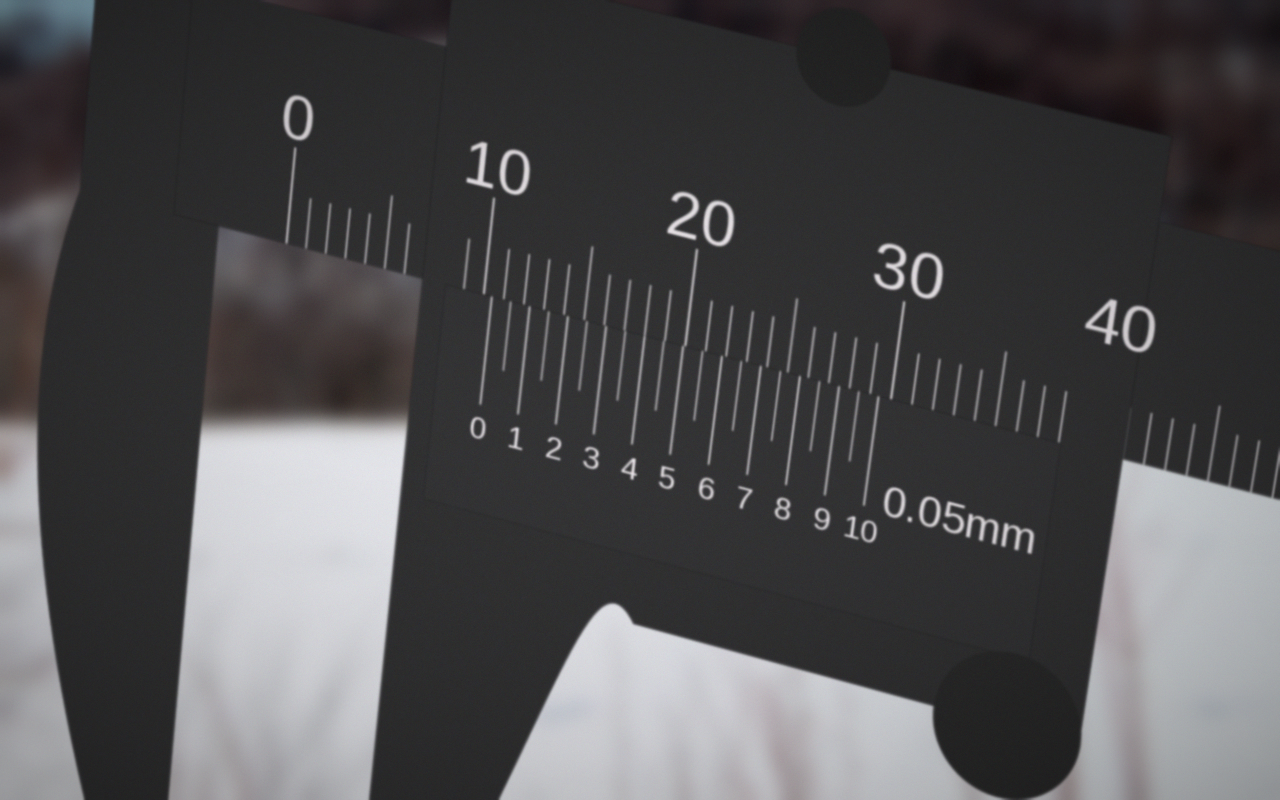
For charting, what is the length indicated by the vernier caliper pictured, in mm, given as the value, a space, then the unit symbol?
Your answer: 10.4 mm
